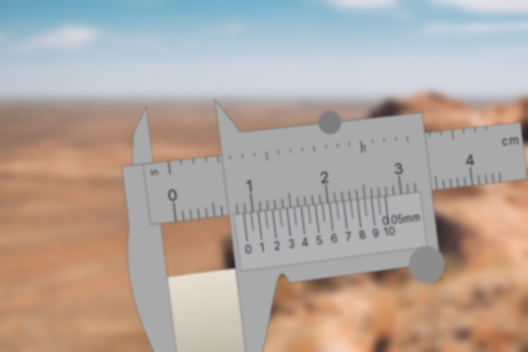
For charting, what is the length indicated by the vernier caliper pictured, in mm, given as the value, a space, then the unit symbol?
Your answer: 8.8 mm
